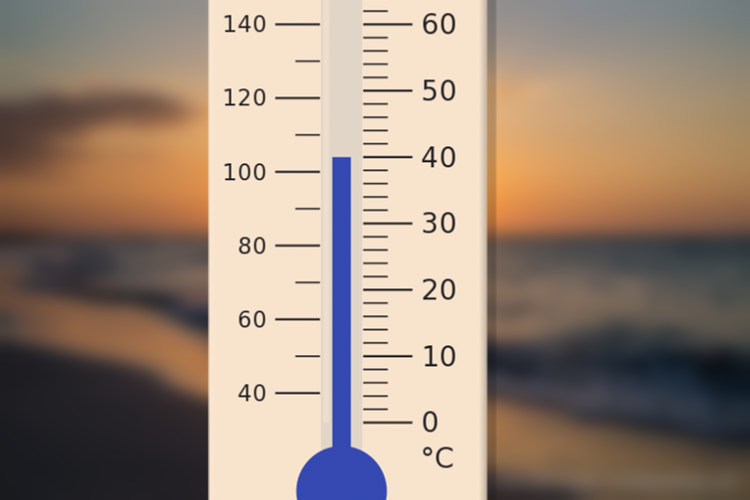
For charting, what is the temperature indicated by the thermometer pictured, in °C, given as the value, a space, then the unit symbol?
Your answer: 40 °C
